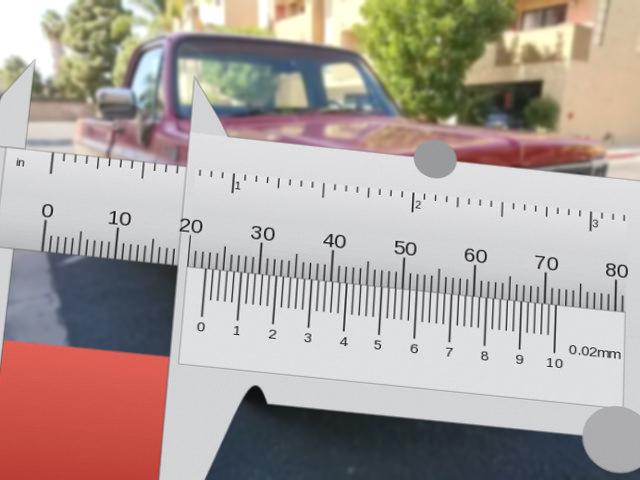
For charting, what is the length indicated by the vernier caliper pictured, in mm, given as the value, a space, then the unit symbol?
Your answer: 22.6 mm
